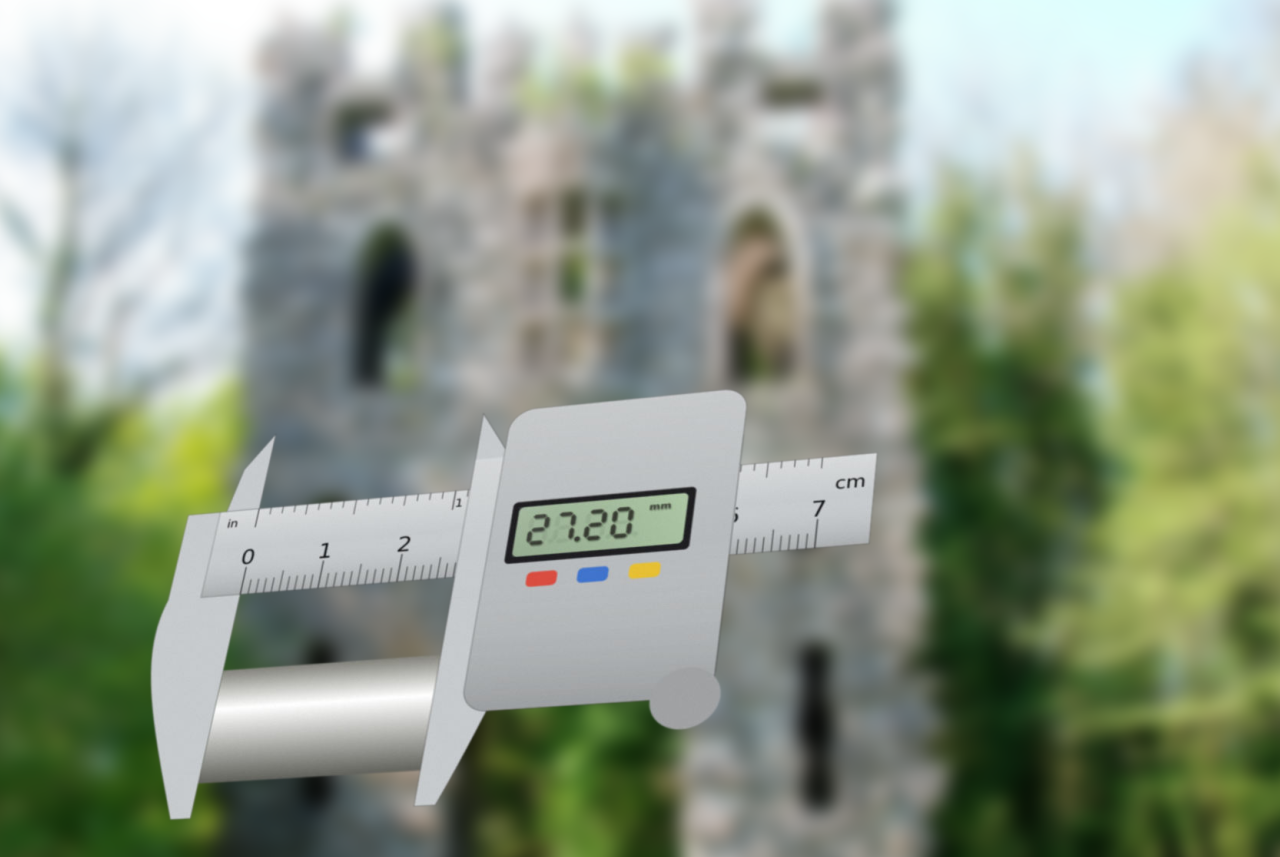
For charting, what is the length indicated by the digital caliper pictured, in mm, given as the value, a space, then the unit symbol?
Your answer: 27.20 mm
